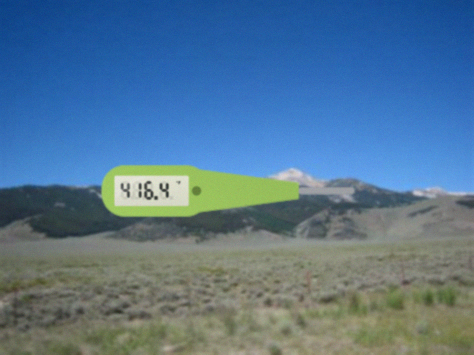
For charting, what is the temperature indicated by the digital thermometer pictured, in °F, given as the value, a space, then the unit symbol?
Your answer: 416.4 °F
